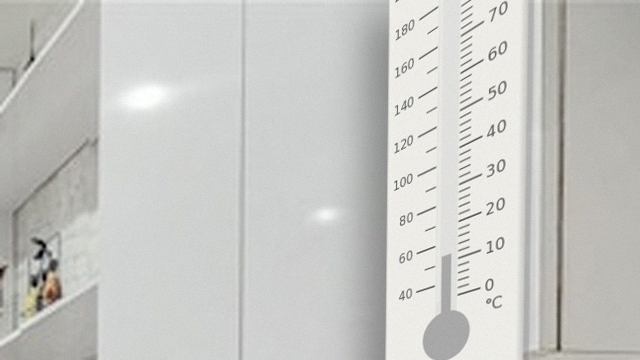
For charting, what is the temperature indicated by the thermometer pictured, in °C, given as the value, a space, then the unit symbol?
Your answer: 12 °C
